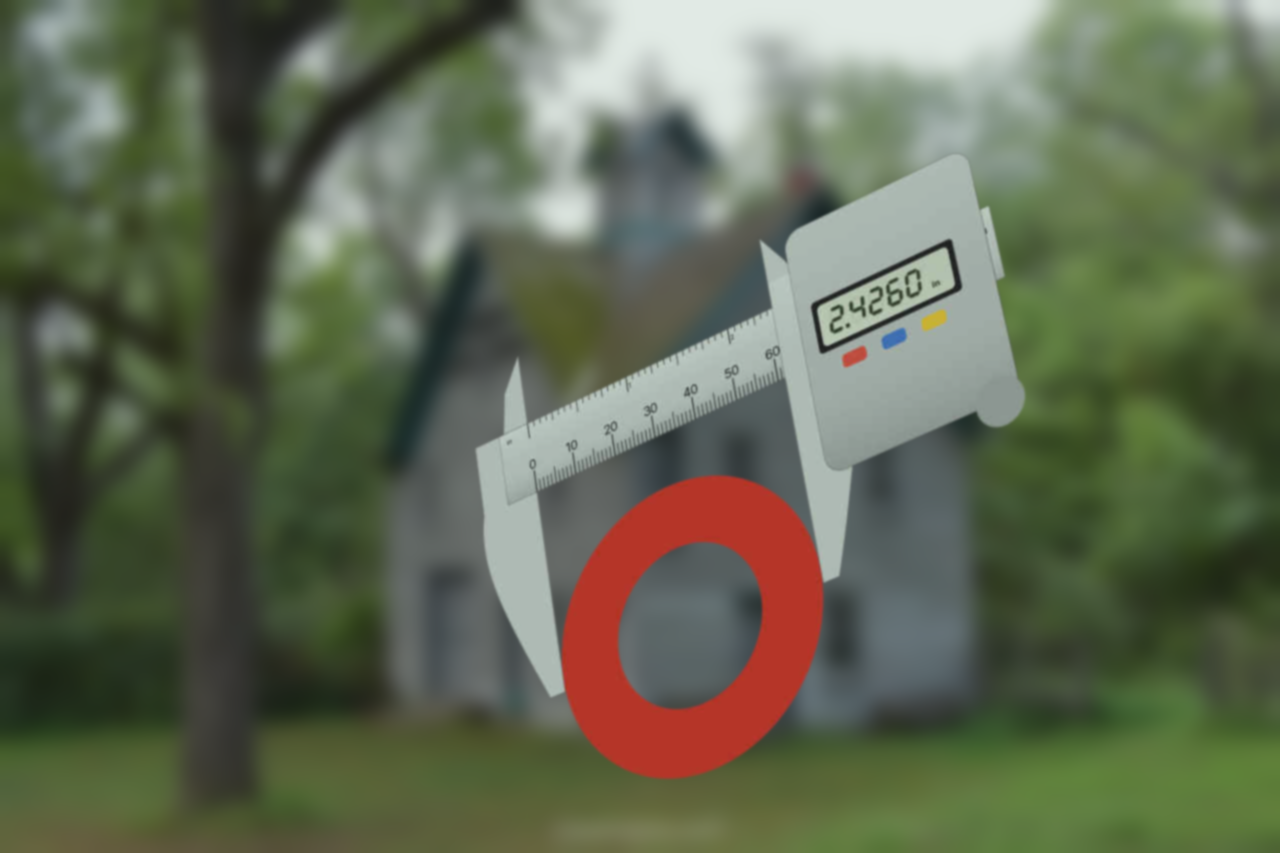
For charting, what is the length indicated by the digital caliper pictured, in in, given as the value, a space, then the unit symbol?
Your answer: 2.4260 in
